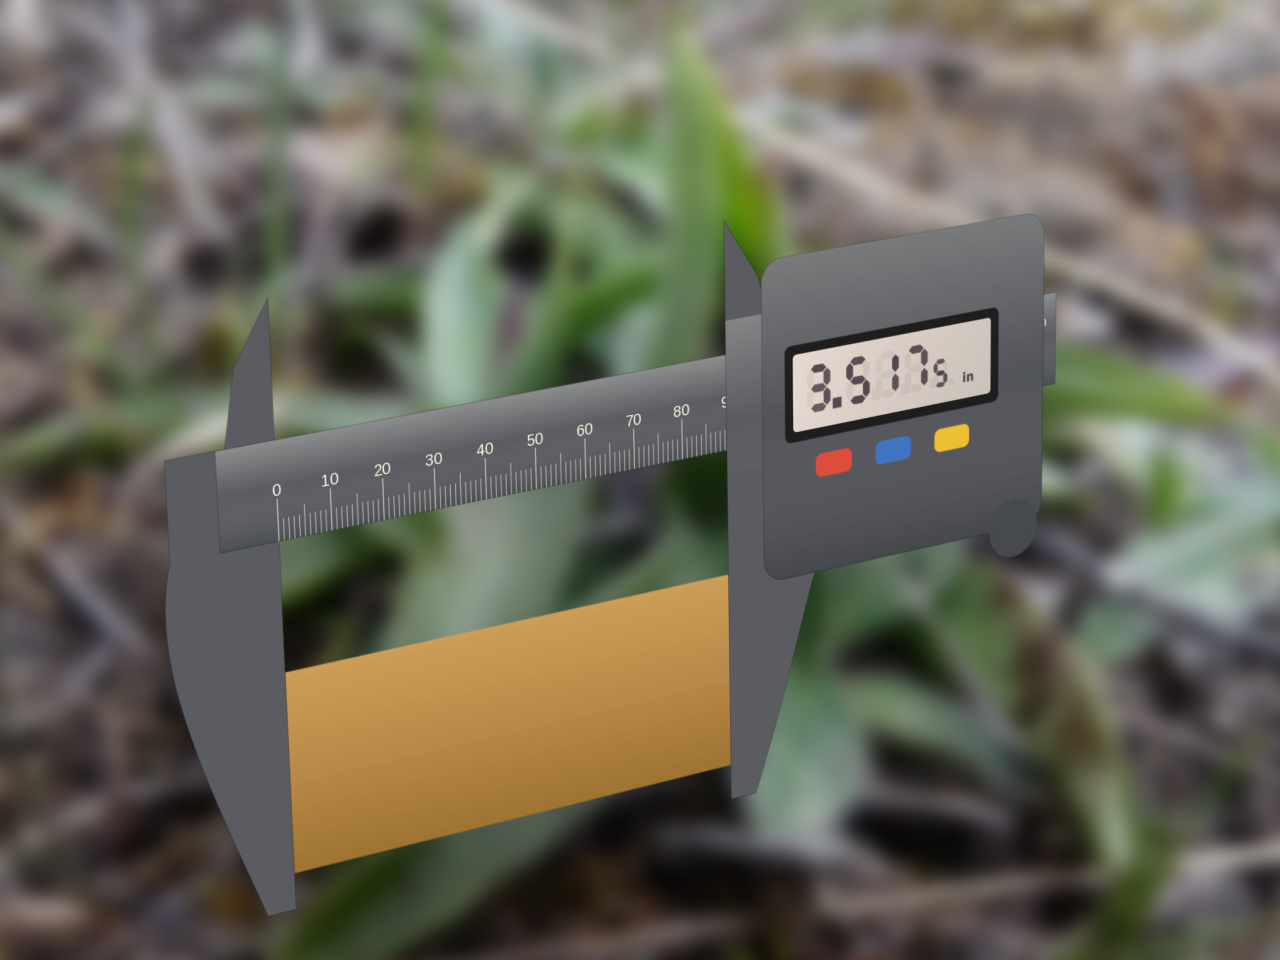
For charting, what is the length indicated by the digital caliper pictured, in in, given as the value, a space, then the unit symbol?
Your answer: 3.5175 in
